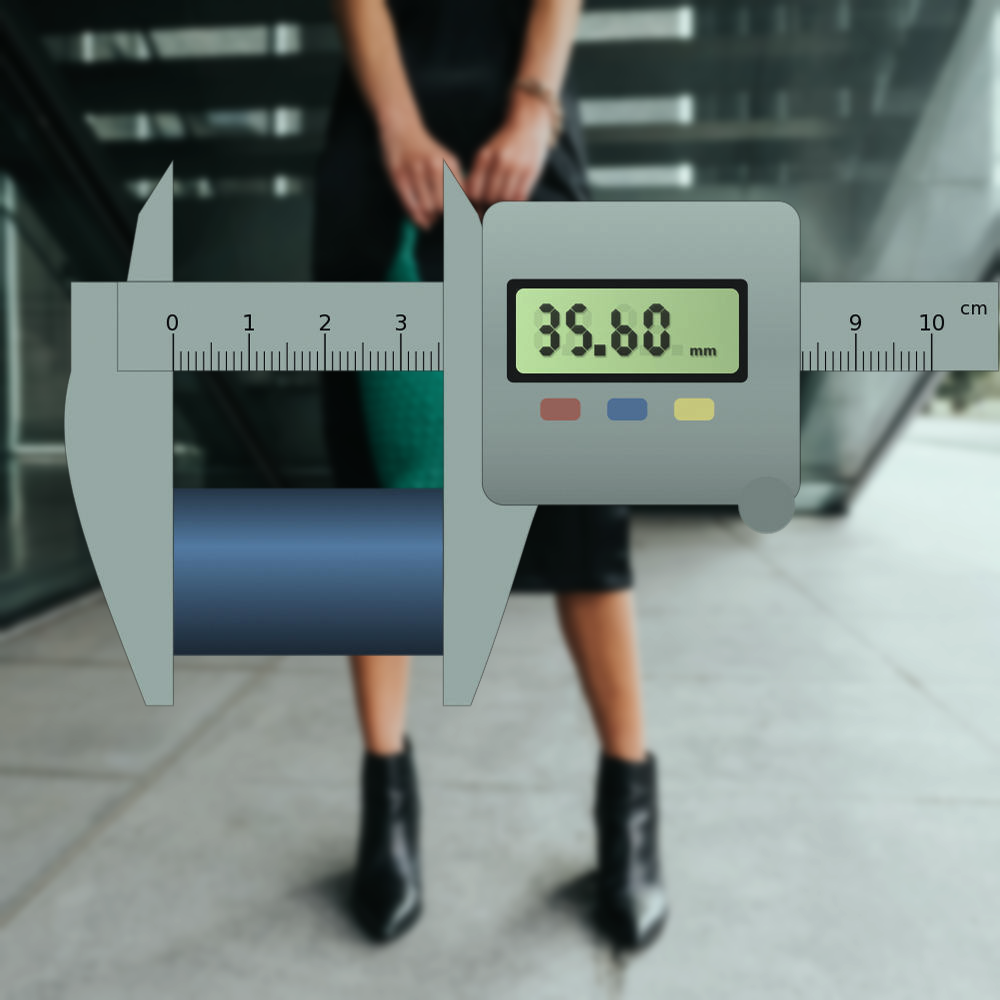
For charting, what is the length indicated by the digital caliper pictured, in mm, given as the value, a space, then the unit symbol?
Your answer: 35.60 mm
